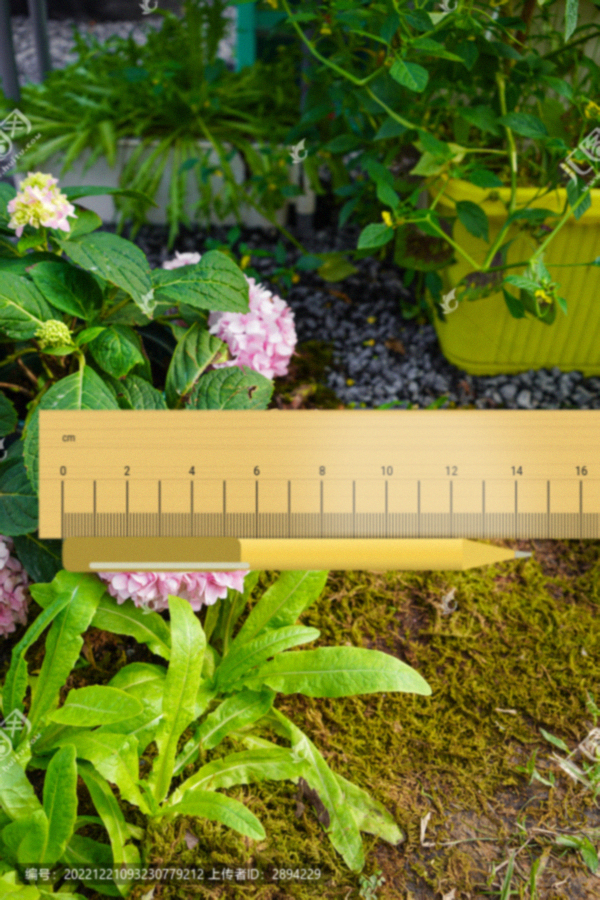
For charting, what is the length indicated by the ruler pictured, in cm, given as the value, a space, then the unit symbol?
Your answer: 14.5 cm
